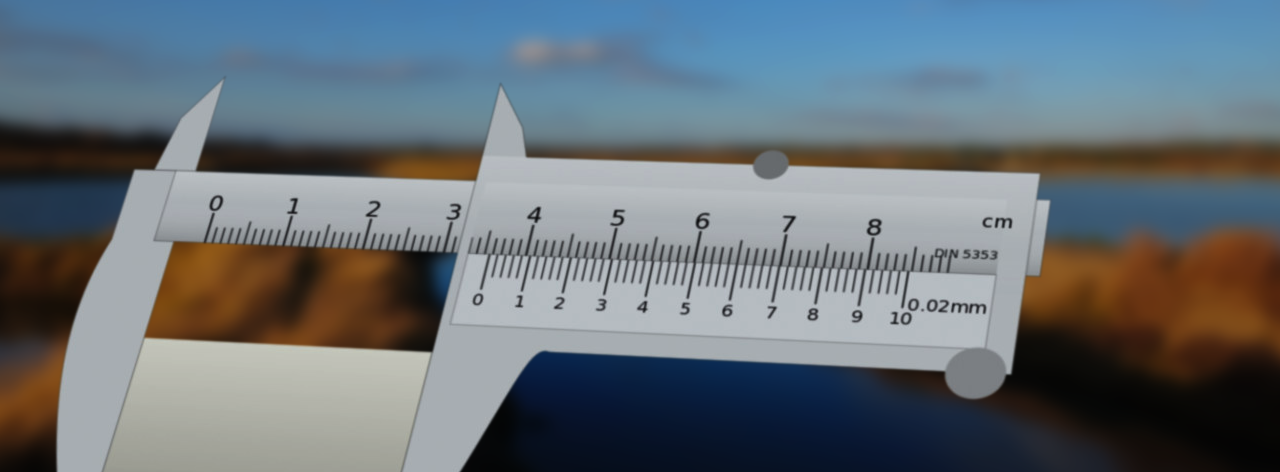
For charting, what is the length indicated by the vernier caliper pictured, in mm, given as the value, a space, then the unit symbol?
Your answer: 35.6 mm
